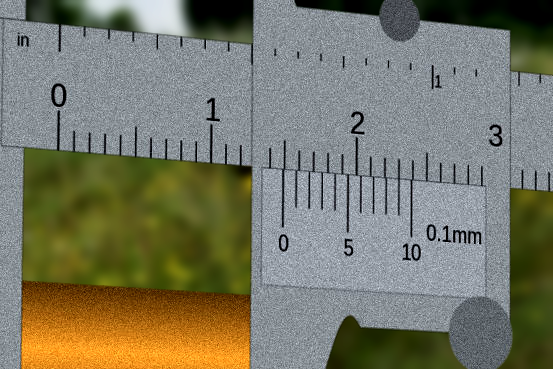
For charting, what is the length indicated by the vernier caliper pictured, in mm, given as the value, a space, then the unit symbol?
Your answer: 14.9 mm
